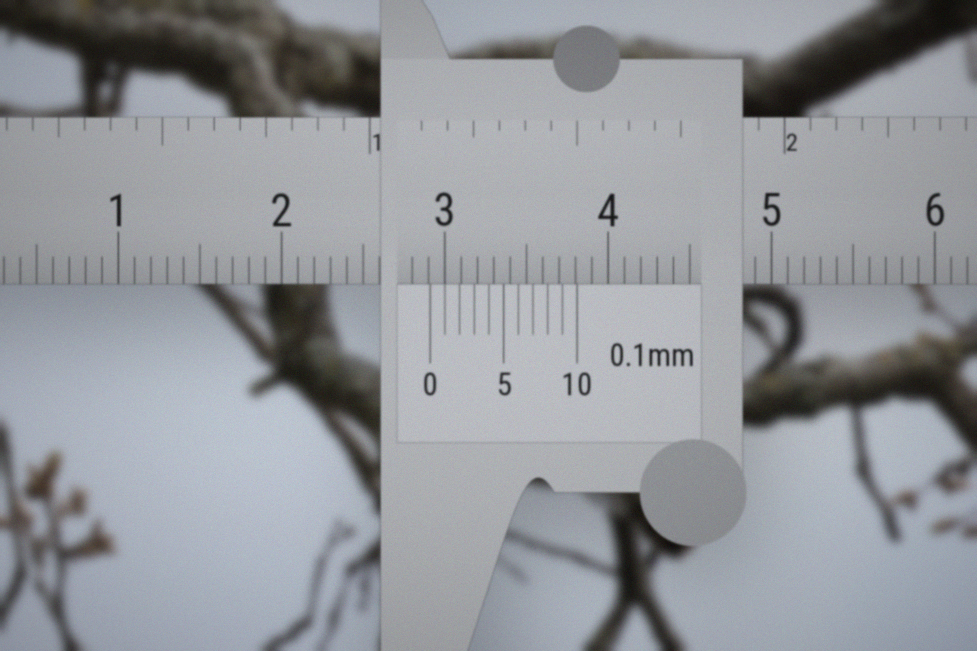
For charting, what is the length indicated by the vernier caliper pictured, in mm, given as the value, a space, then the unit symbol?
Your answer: 29.1 mm
